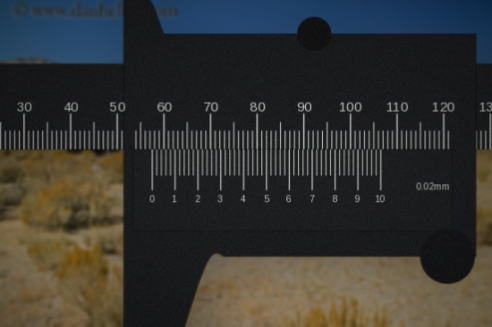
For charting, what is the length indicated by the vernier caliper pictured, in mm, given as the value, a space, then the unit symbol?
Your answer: 57.5 mm
